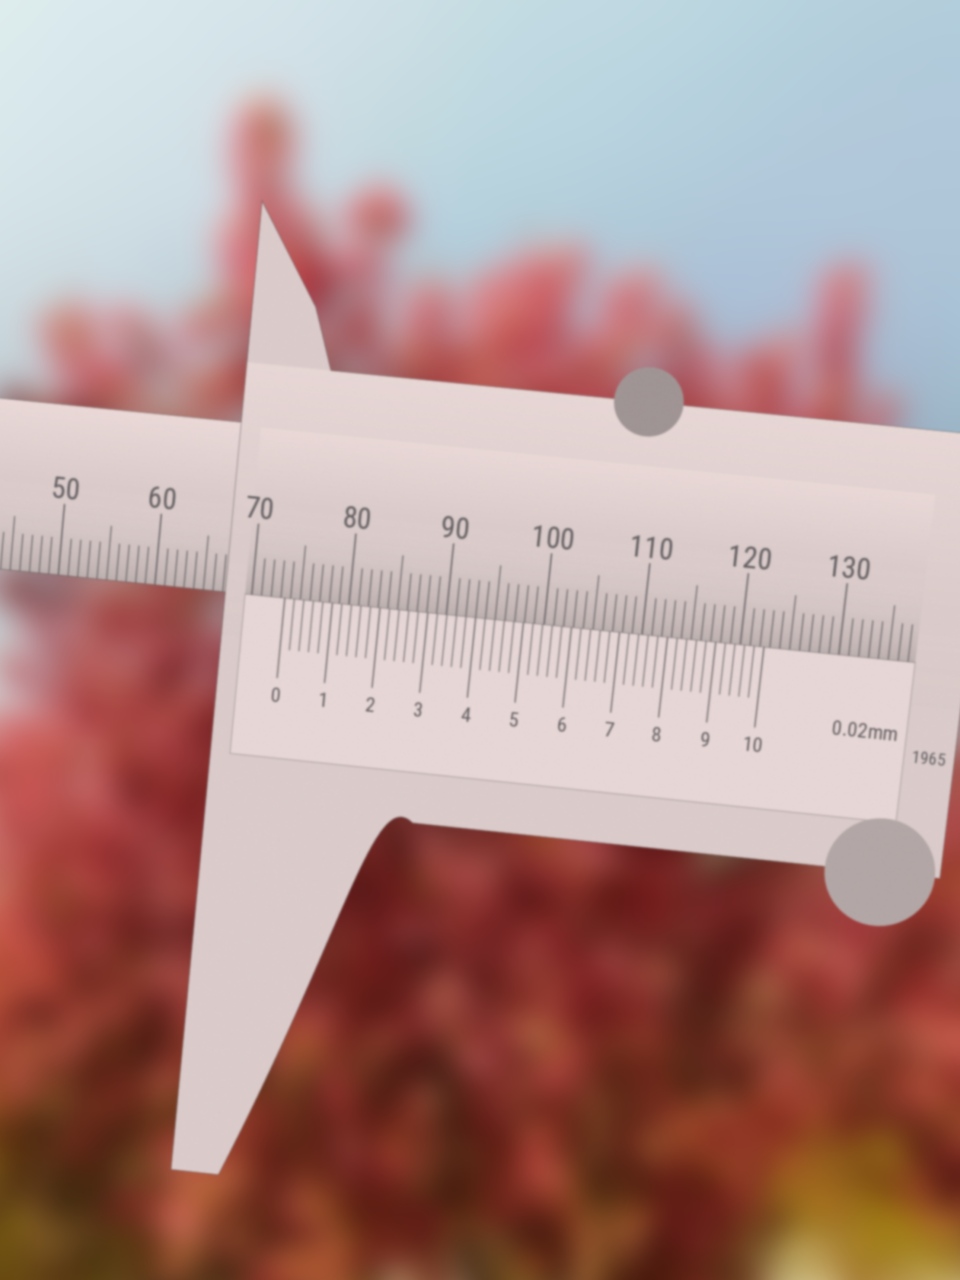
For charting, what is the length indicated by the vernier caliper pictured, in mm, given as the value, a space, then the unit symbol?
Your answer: 73.4 mm
